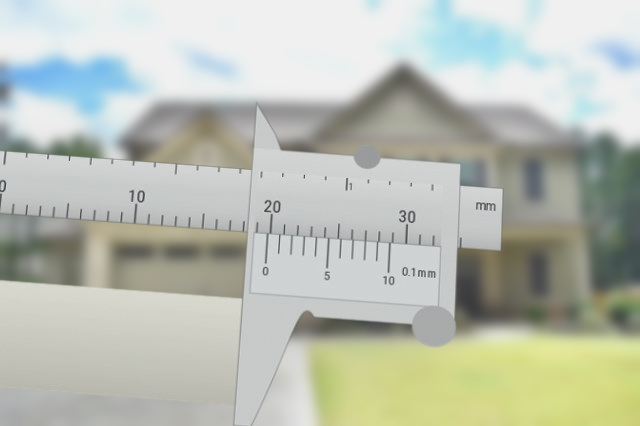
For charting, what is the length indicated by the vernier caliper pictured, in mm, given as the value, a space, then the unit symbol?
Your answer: 19.8 mm
